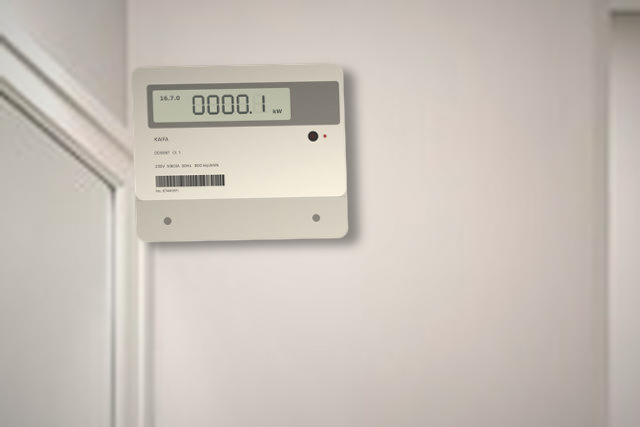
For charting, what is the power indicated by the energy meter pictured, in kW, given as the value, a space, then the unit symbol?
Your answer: 0.1 kW
